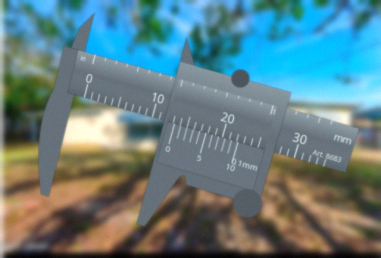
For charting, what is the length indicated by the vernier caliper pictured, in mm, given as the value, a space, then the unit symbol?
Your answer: 13.2 mm
